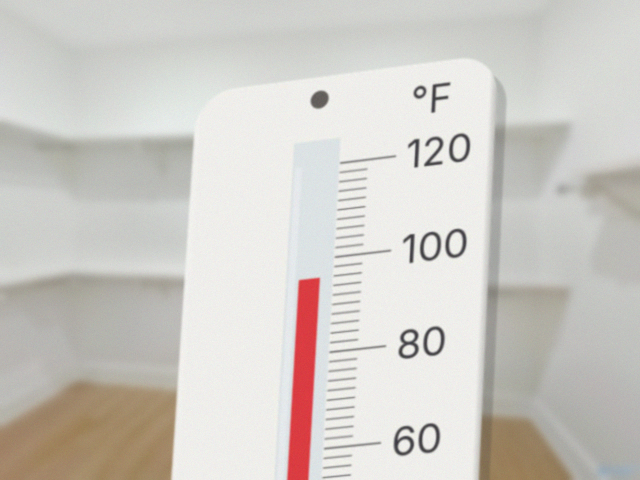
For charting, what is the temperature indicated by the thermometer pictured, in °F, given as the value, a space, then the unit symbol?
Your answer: 96 °F
